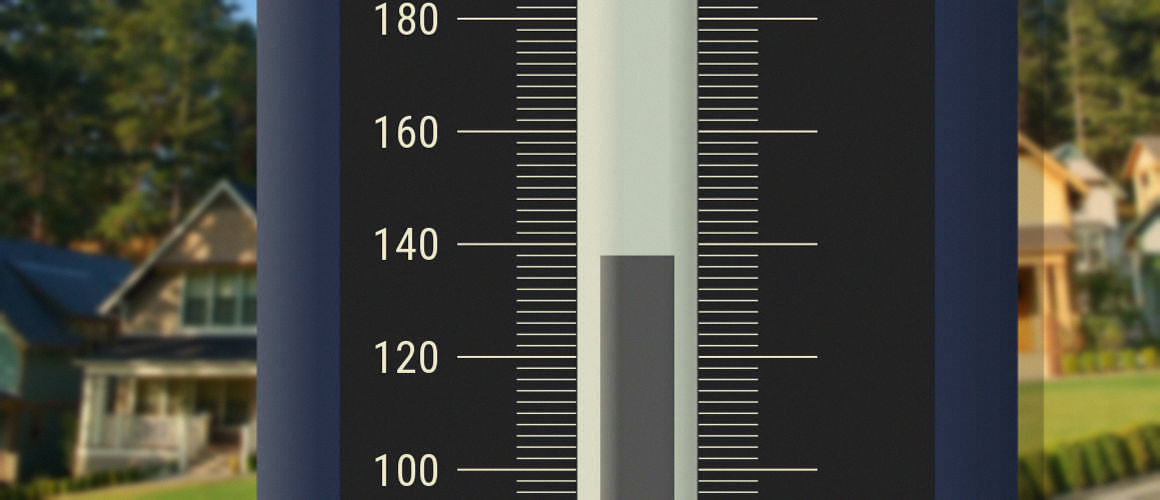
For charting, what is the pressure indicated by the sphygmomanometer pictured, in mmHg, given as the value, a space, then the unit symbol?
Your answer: 138 mmHg
